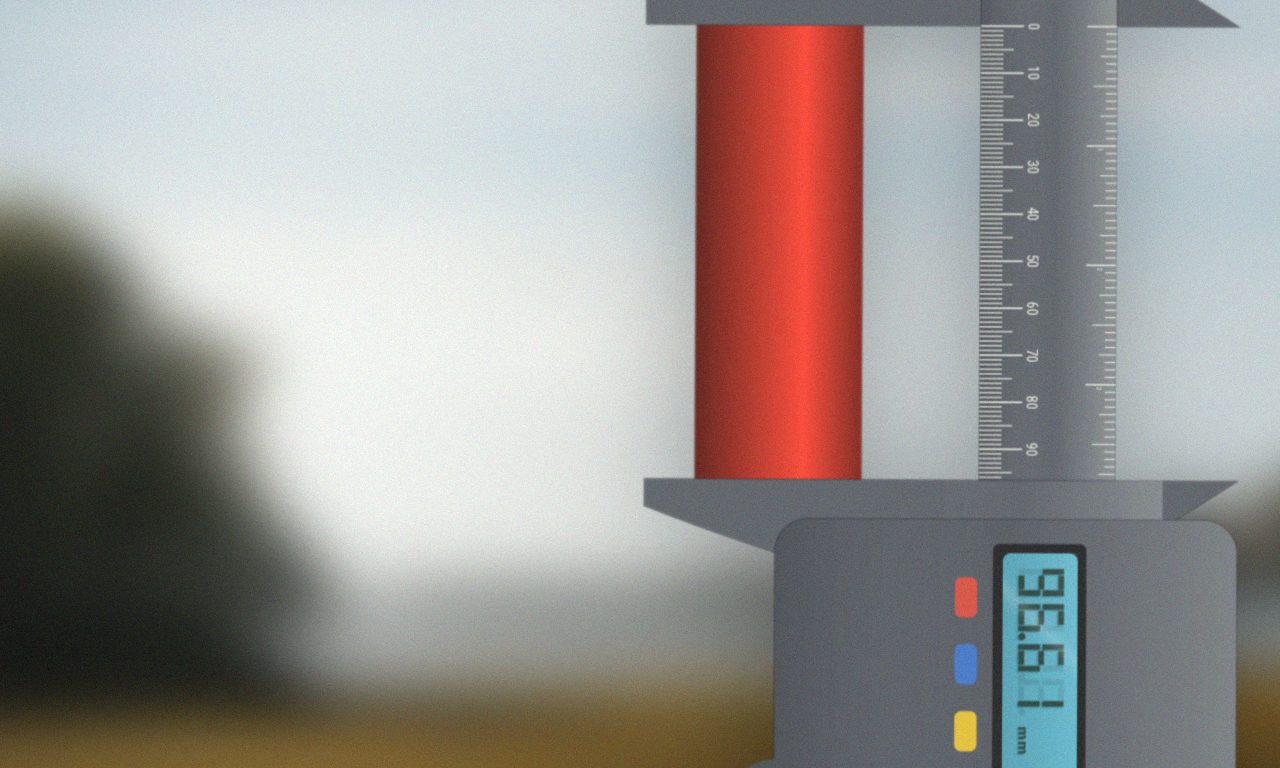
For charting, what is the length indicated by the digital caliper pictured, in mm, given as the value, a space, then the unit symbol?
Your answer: 96.61 mm
